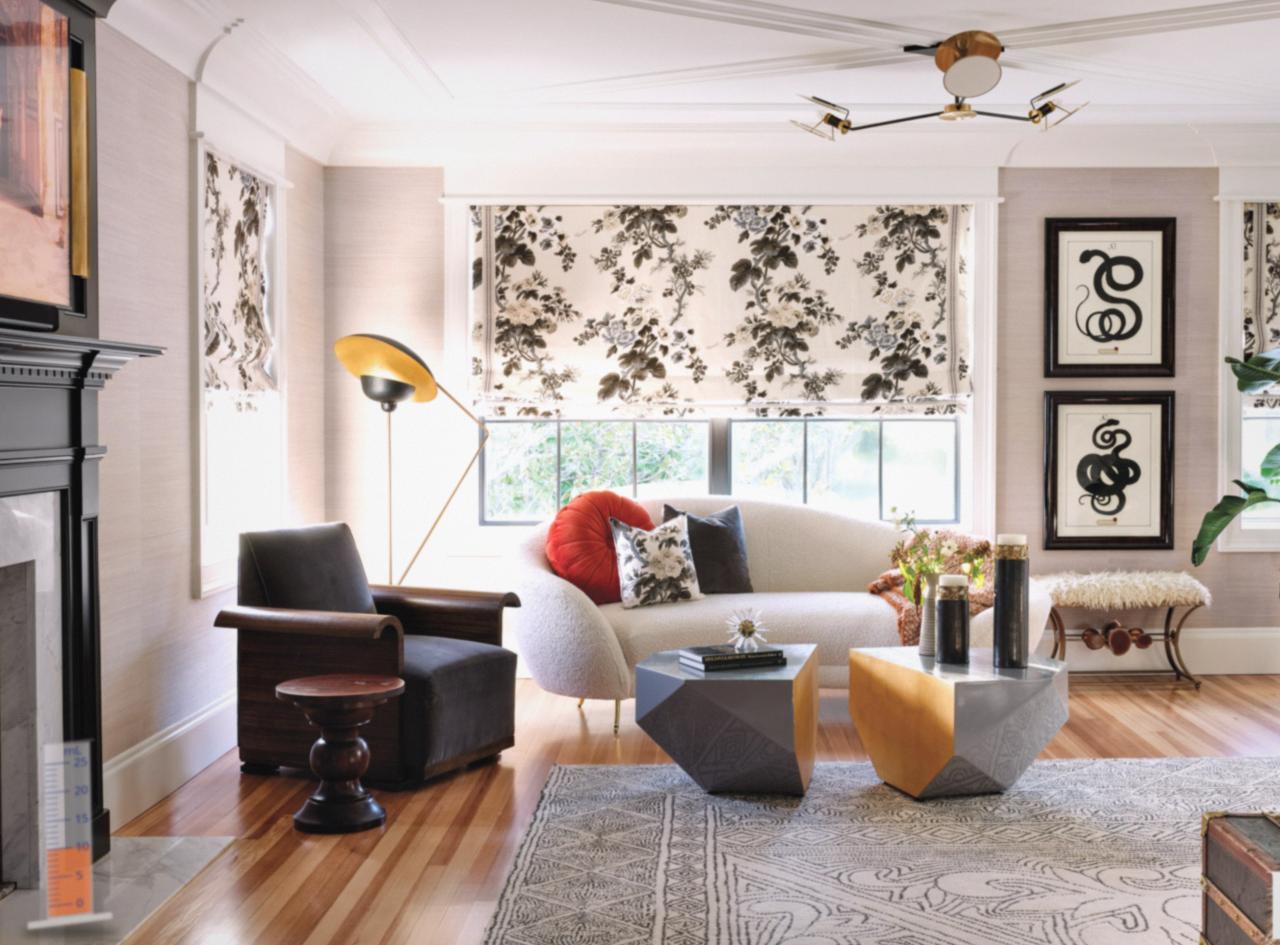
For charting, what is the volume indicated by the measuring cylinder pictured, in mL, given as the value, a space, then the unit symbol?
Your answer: 10 mL
